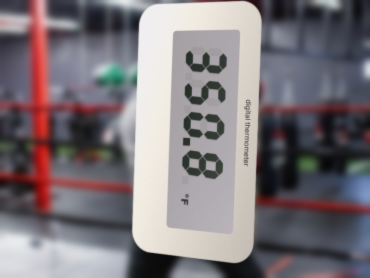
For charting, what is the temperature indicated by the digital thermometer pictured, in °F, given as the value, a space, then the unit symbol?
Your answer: 350.8 °F
